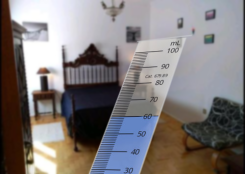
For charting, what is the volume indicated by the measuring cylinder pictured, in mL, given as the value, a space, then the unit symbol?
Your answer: 60 mL
